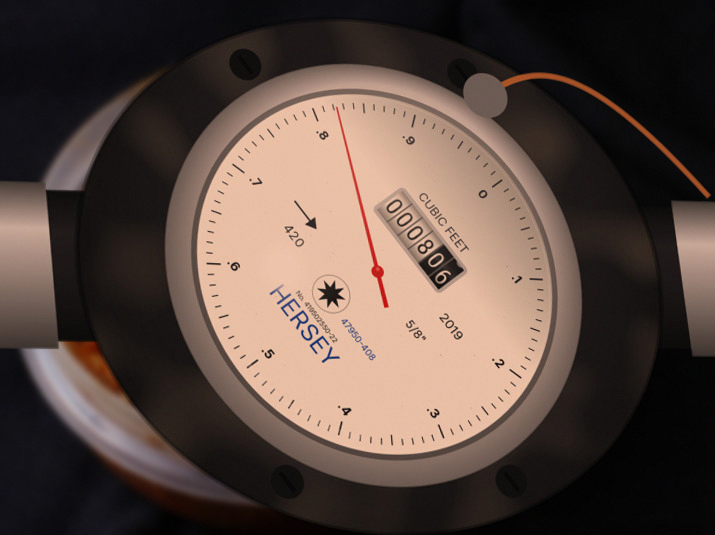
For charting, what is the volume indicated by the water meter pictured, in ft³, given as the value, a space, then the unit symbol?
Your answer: 805.82 ft³
